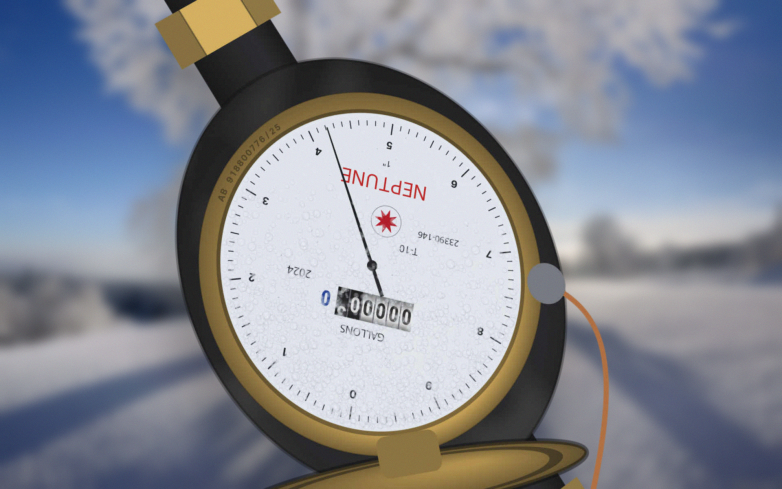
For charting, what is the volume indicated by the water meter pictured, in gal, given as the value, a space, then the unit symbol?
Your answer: 34.2 gal
